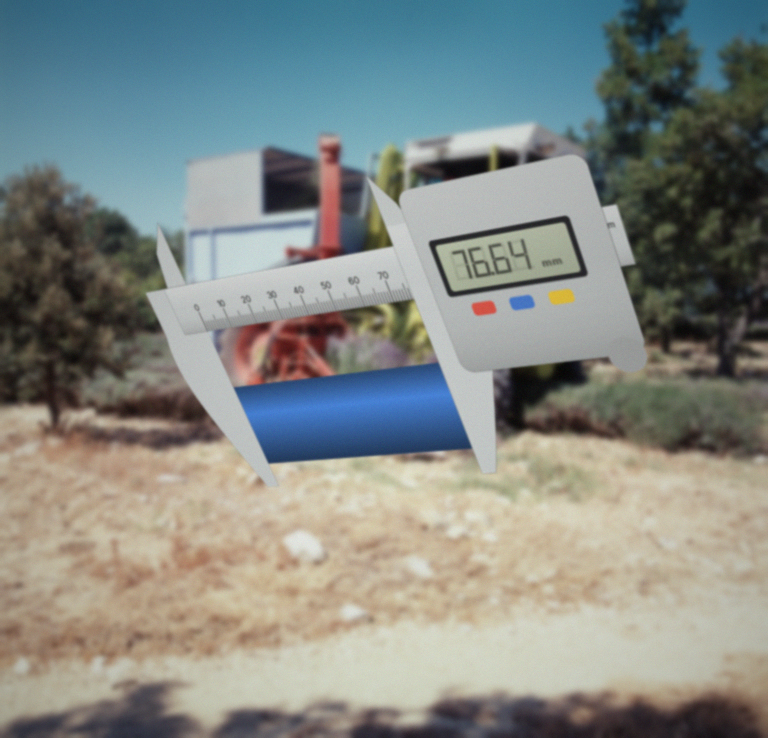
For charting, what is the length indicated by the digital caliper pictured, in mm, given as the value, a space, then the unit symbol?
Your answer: 76.64 mm
